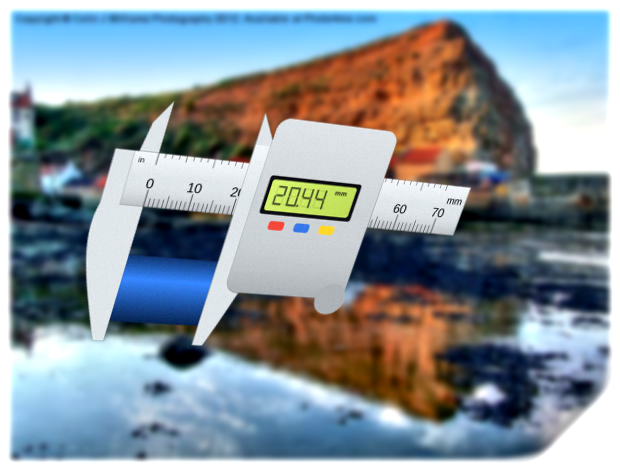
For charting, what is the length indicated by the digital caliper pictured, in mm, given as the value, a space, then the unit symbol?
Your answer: 20.44 mm
